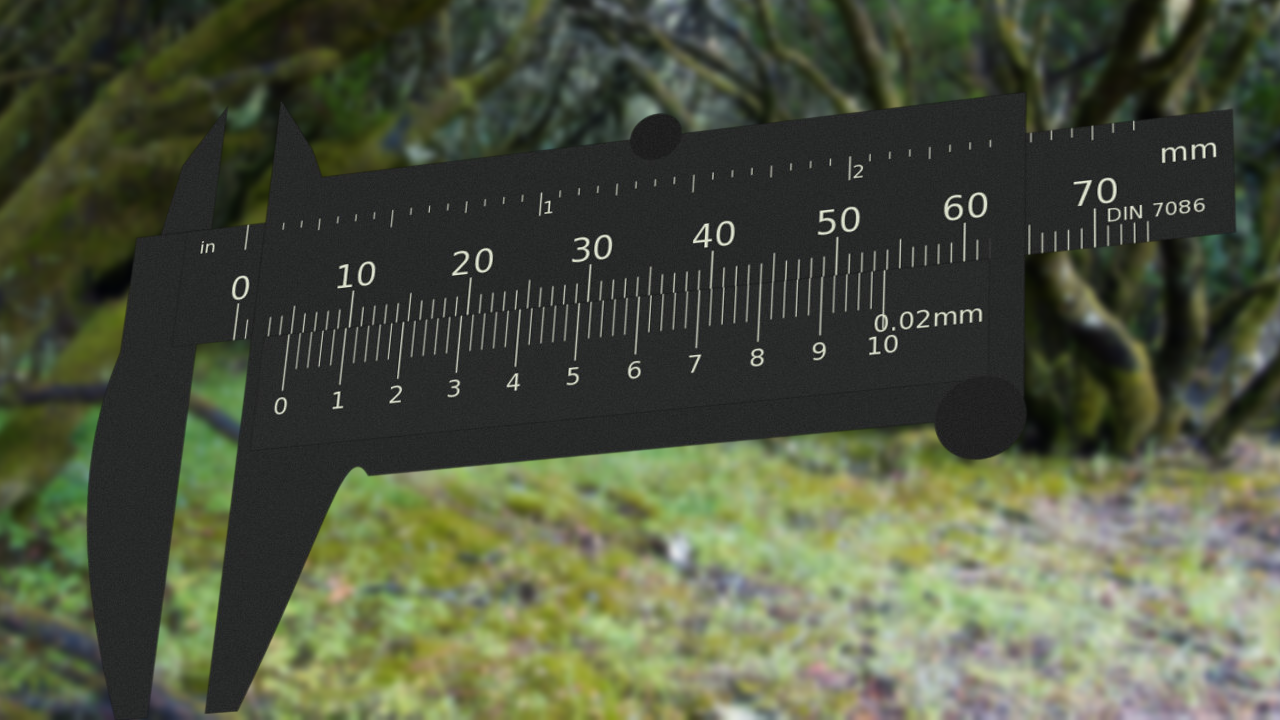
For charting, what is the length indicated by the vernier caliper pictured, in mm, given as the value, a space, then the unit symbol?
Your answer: 4.8 mm
